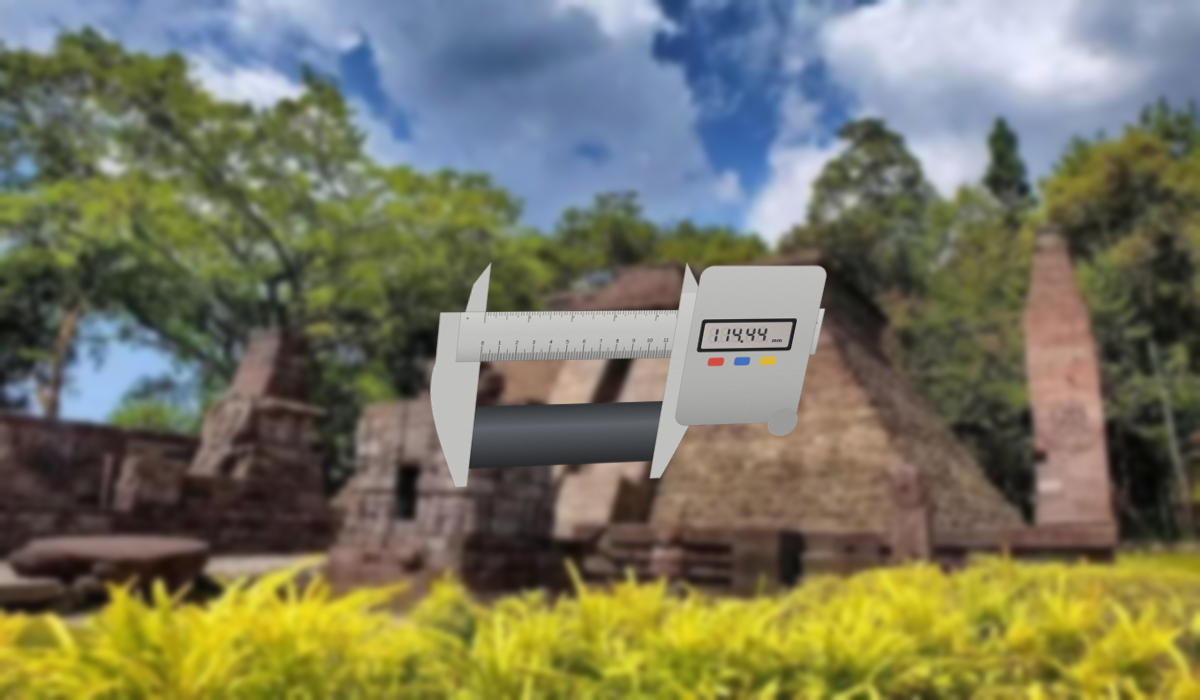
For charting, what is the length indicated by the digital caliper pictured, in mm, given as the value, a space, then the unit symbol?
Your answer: 114.44 mm
